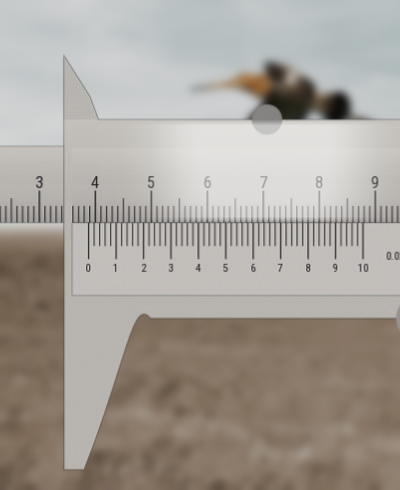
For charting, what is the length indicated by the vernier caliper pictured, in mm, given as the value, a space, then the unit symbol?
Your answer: 38.8 mm
